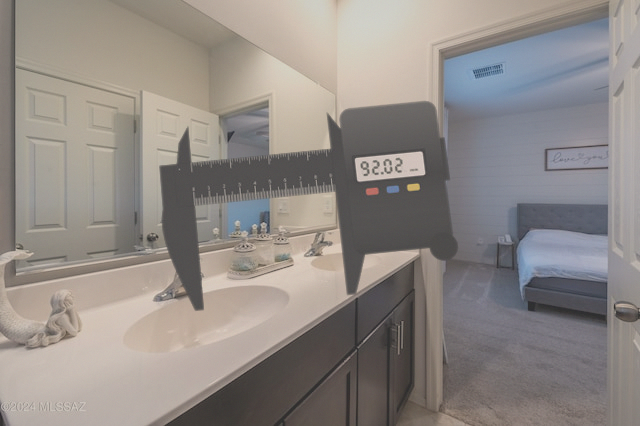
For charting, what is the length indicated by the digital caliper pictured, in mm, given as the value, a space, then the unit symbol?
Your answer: 92.02 mm
